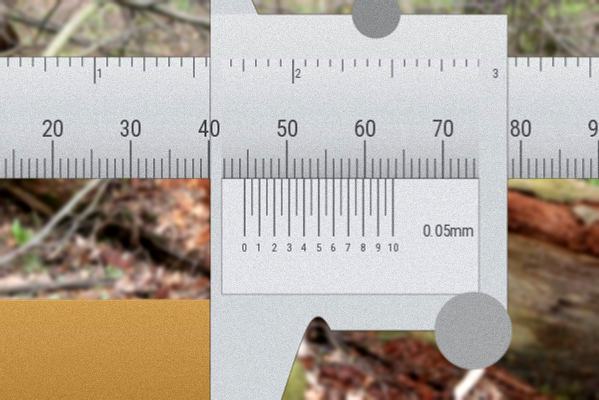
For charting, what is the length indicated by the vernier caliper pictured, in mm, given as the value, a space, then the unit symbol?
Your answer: 44.6 mm
